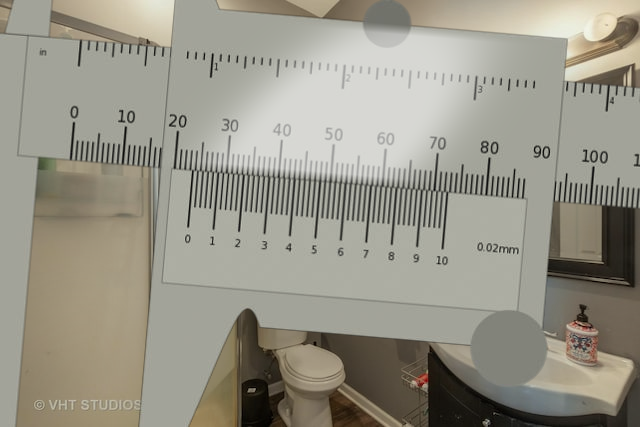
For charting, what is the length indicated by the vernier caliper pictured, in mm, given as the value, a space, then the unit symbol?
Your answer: 23.5 mm
